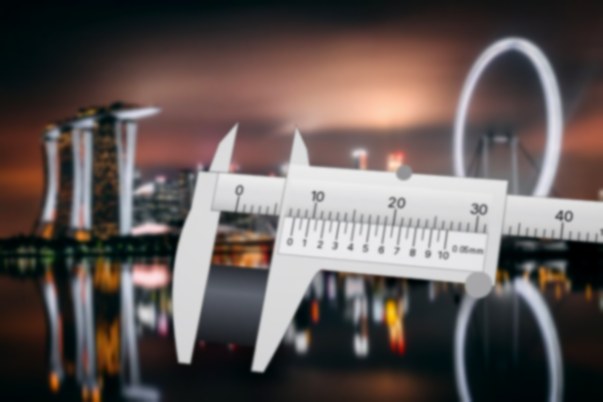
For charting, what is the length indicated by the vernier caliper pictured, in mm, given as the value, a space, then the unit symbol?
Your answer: 7.6 mm
